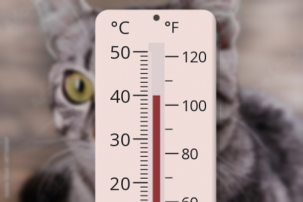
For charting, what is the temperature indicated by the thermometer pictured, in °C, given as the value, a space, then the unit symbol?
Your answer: 40 °C
